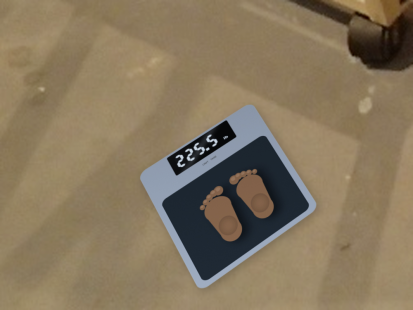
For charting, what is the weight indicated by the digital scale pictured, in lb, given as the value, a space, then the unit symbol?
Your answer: 225.5 lb
